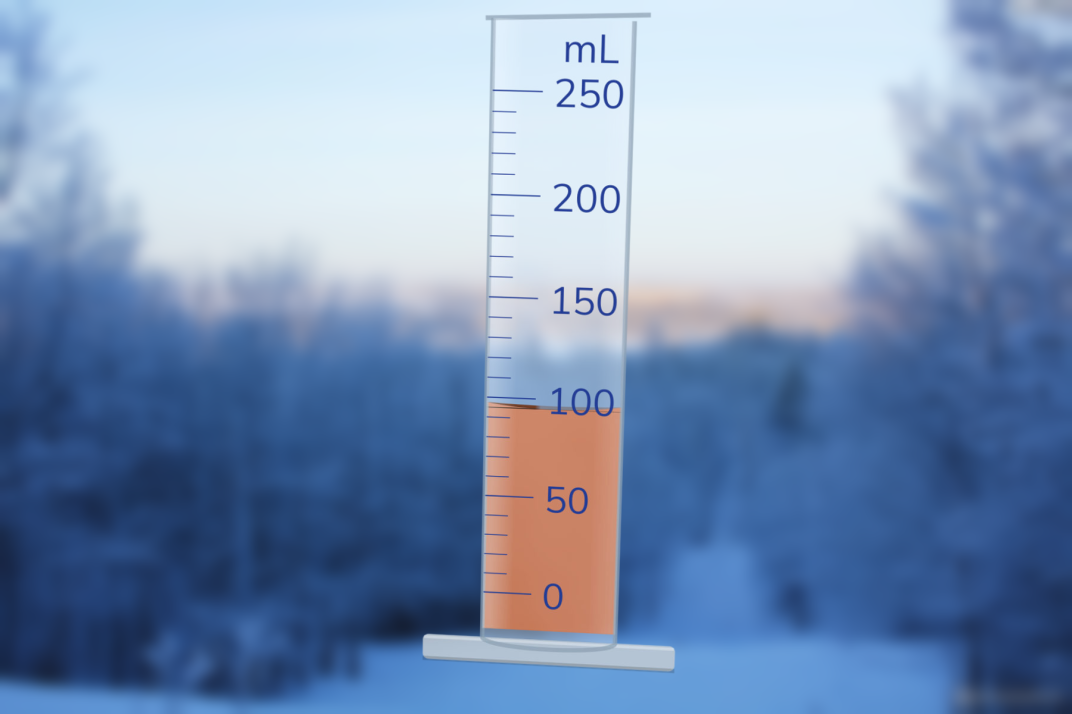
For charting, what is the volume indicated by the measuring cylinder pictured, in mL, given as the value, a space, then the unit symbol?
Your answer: 95 mL
